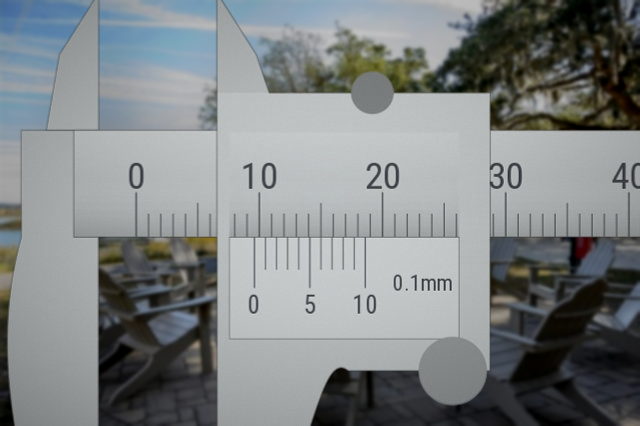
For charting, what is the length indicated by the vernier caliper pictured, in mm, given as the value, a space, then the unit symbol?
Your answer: 9.6 mm
